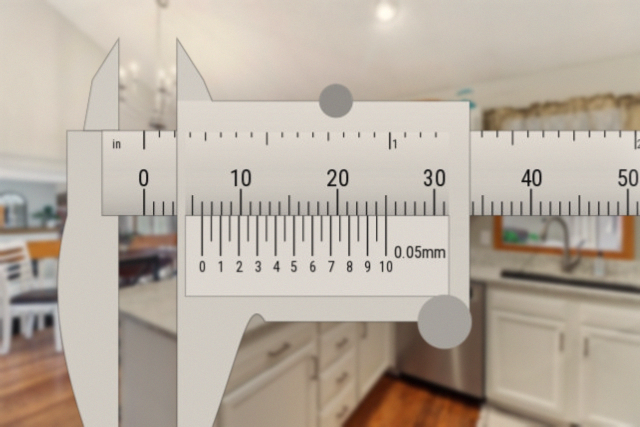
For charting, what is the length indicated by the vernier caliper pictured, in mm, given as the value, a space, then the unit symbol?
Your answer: 6.0 mm
